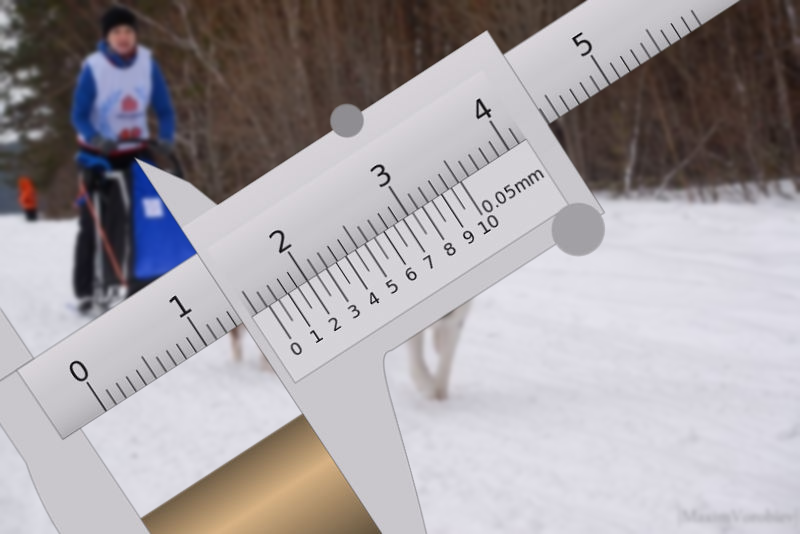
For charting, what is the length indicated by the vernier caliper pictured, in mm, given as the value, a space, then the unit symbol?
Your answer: 16.2 mm
